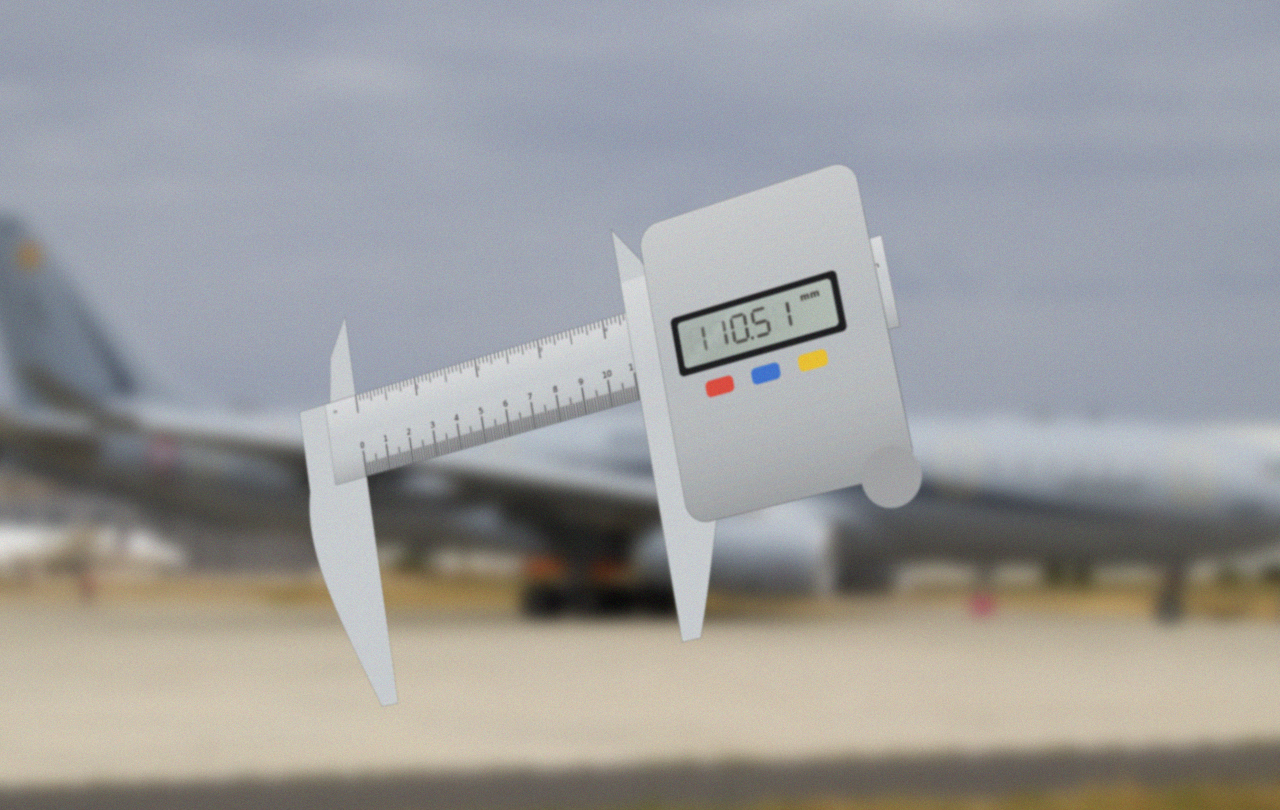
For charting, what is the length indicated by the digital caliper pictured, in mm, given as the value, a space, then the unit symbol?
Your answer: 110.51 mm
